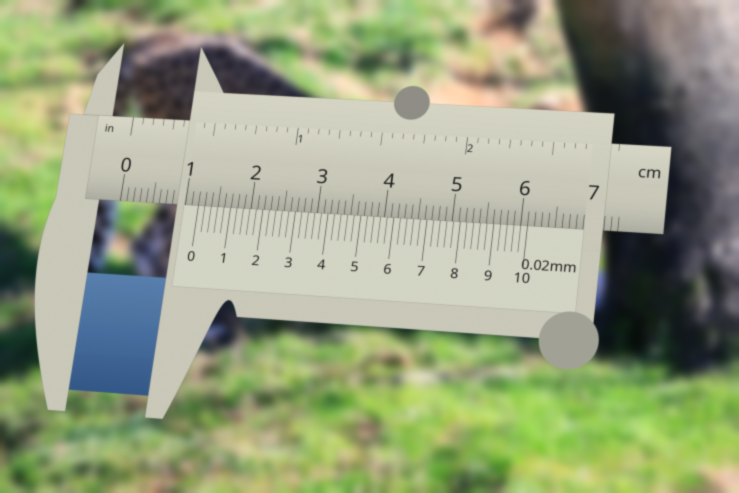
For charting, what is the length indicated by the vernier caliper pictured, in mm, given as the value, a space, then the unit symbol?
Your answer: 12.0 mm
